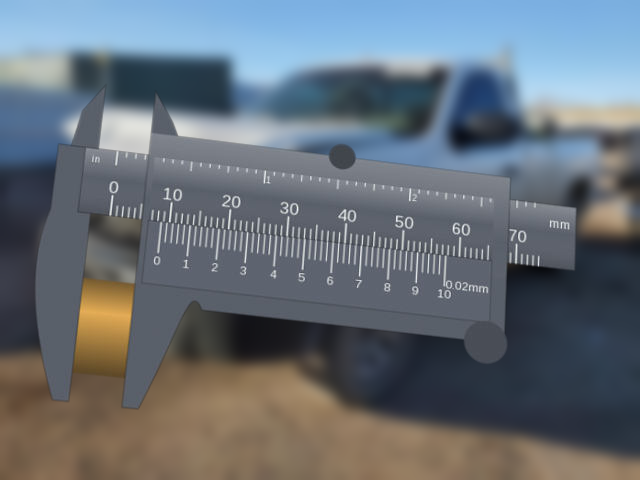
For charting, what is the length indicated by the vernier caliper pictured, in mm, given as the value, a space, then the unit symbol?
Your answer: 8.6 mm
